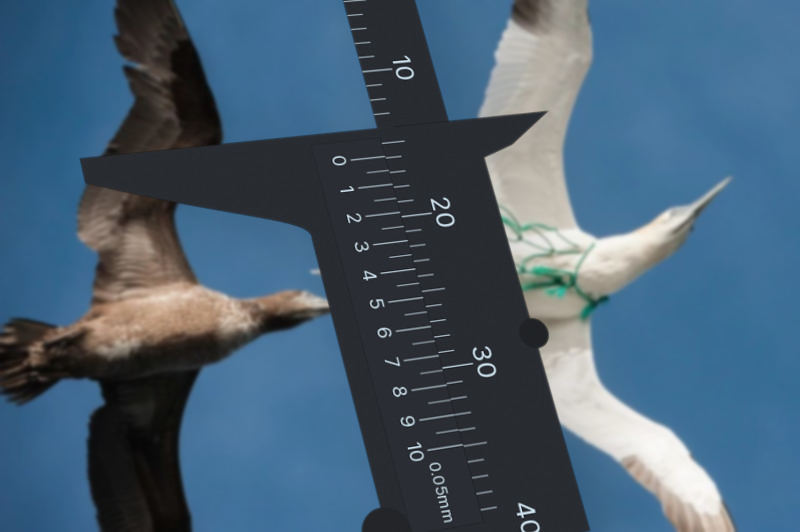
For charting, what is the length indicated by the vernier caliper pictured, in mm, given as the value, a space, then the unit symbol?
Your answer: 15.9 mm
